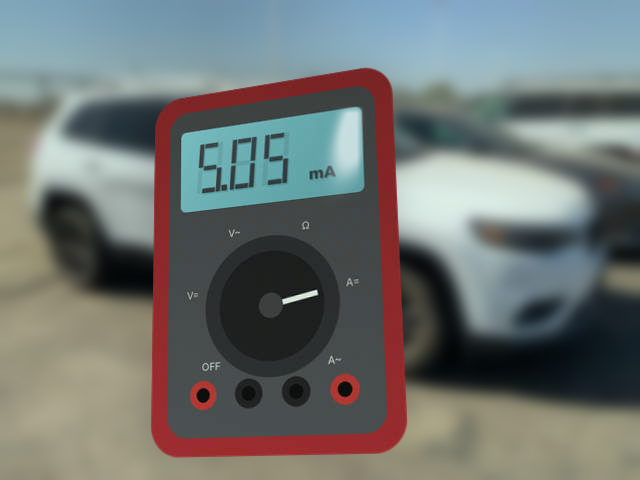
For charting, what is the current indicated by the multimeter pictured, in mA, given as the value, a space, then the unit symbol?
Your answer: 5.05 mA
